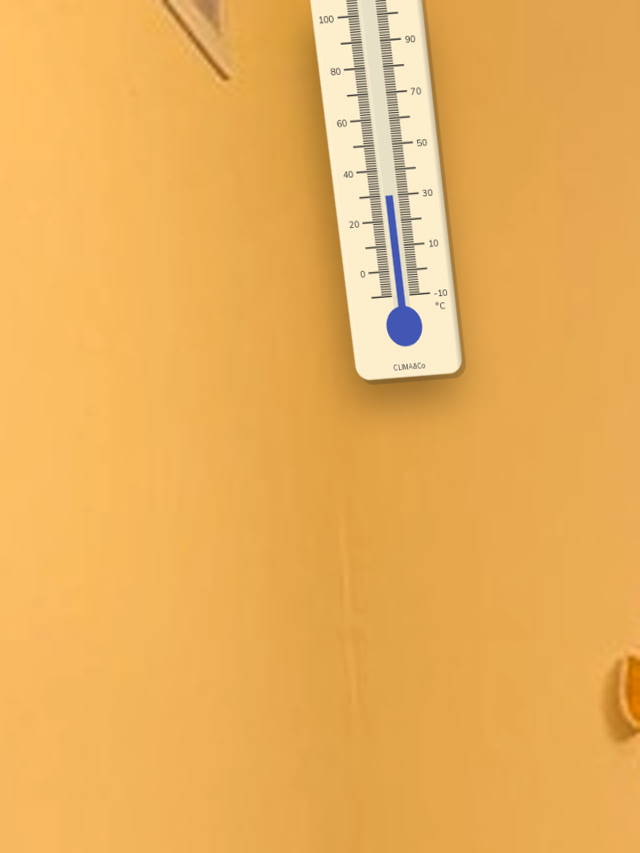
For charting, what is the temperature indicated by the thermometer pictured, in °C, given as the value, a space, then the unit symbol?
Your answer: 30 °C
